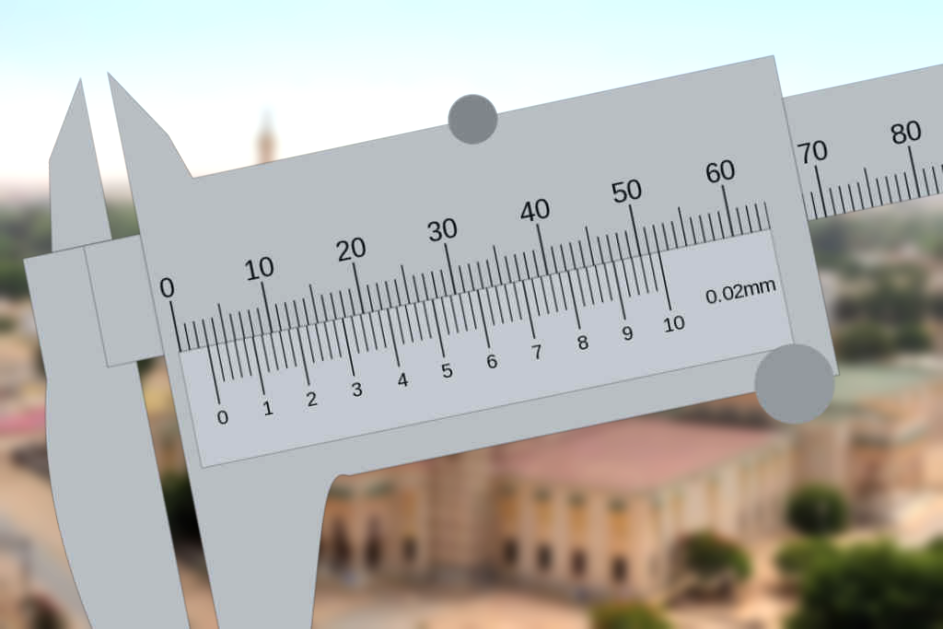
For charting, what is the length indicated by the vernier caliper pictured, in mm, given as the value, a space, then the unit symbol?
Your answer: 3.0 mm
